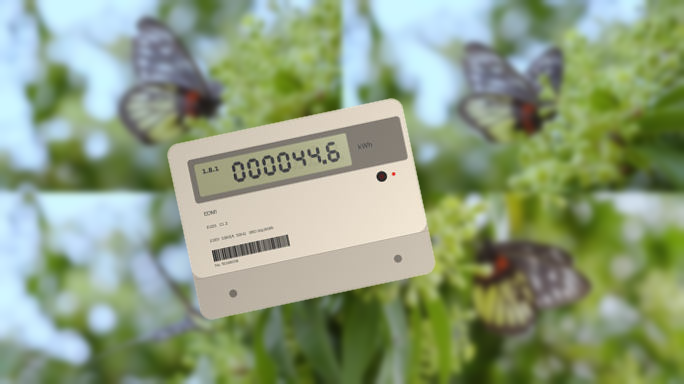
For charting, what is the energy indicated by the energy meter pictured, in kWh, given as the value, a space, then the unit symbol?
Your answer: 44.6 kWh
